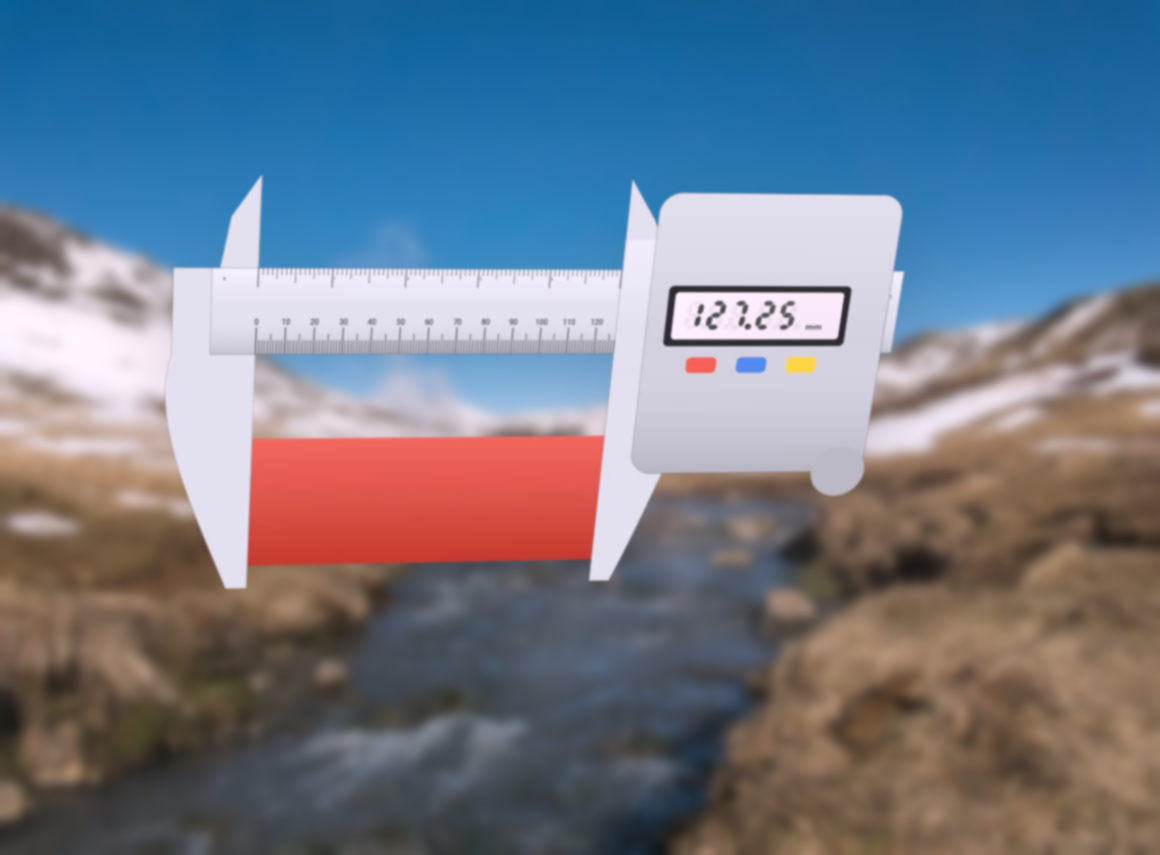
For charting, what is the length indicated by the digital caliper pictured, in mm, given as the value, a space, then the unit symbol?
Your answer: 127.25 mm
